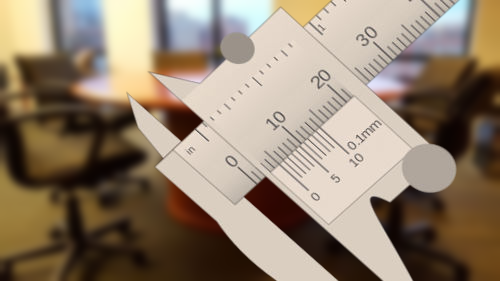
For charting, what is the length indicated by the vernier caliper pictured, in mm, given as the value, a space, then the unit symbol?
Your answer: 5.0 mm
